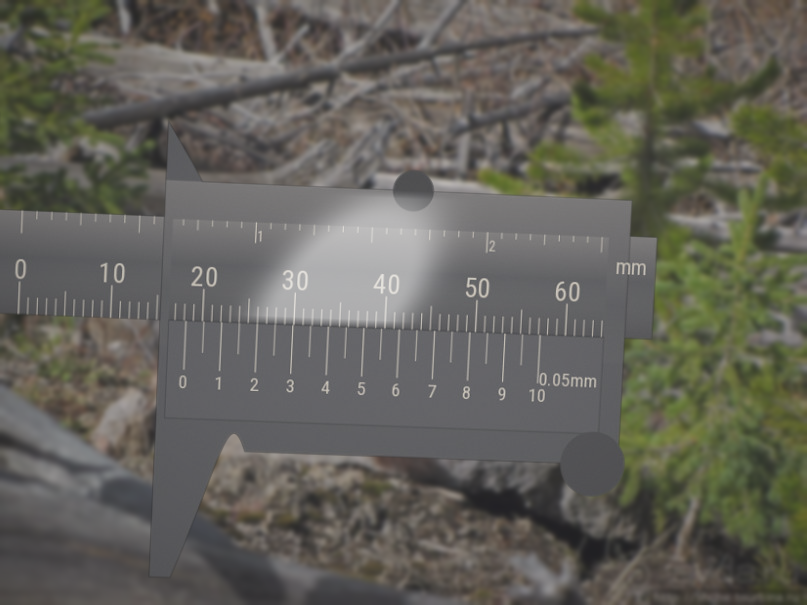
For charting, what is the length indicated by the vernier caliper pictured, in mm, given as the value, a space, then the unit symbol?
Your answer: 18.2 mm
